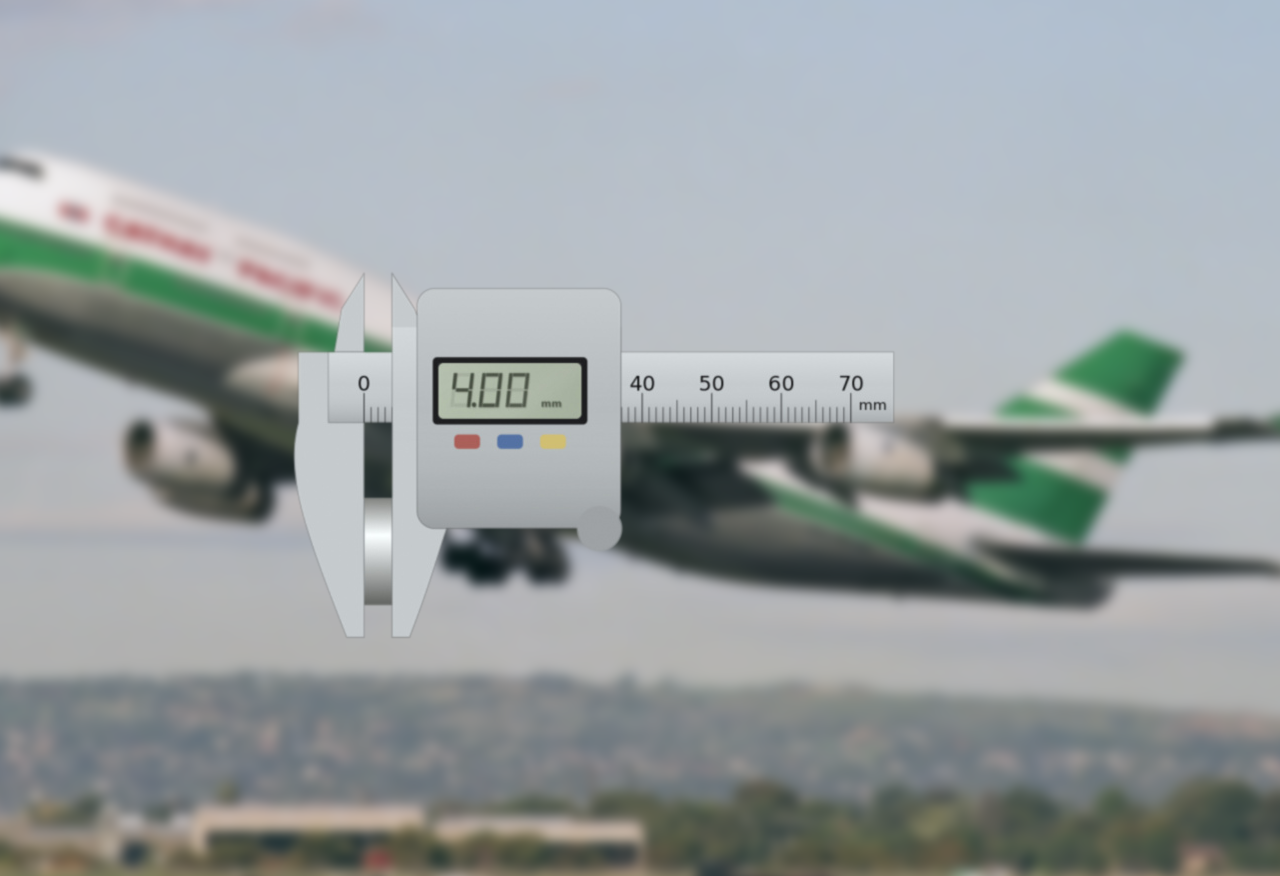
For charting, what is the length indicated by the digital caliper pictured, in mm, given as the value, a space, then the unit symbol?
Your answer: 4.00 mm
